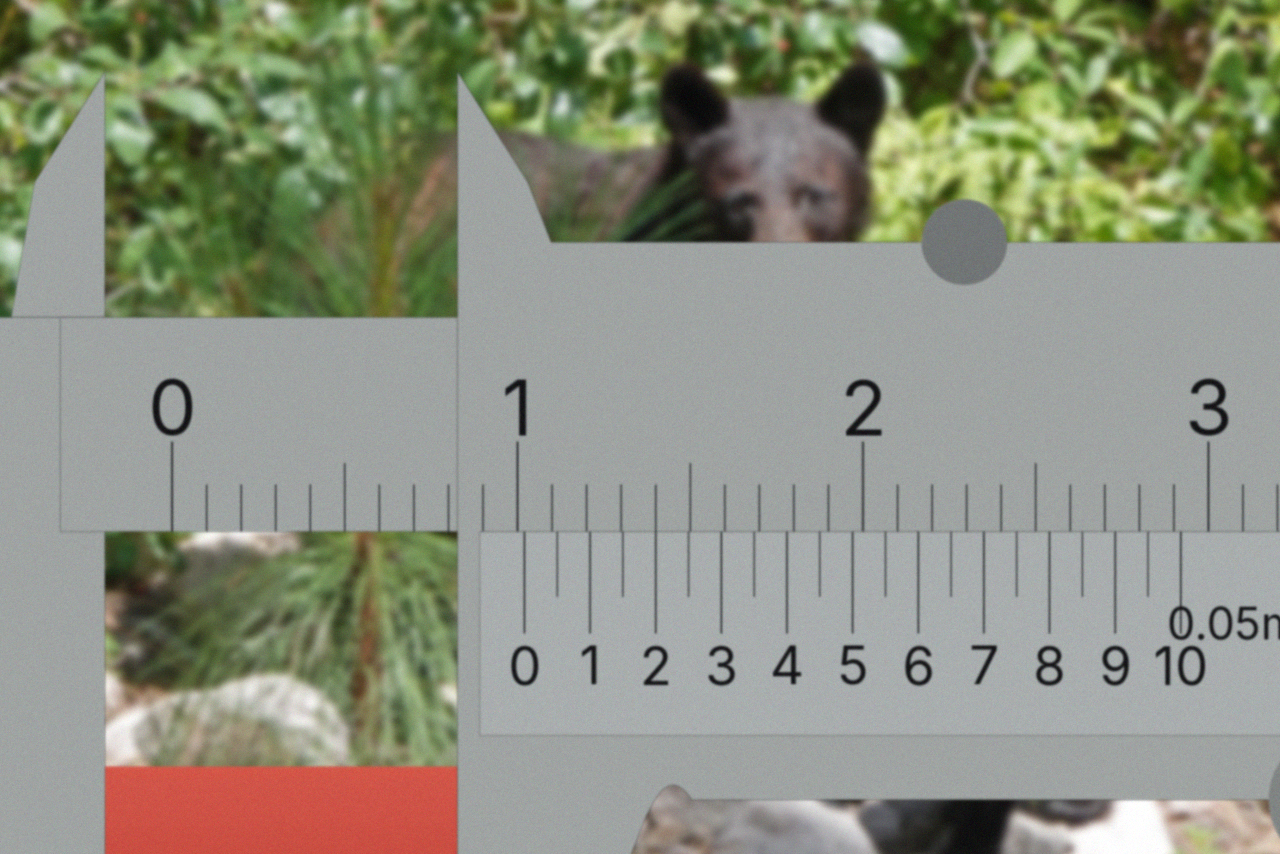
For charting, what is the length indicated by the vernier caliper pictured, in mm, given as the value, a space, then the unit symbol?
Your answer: 10.20 mm
